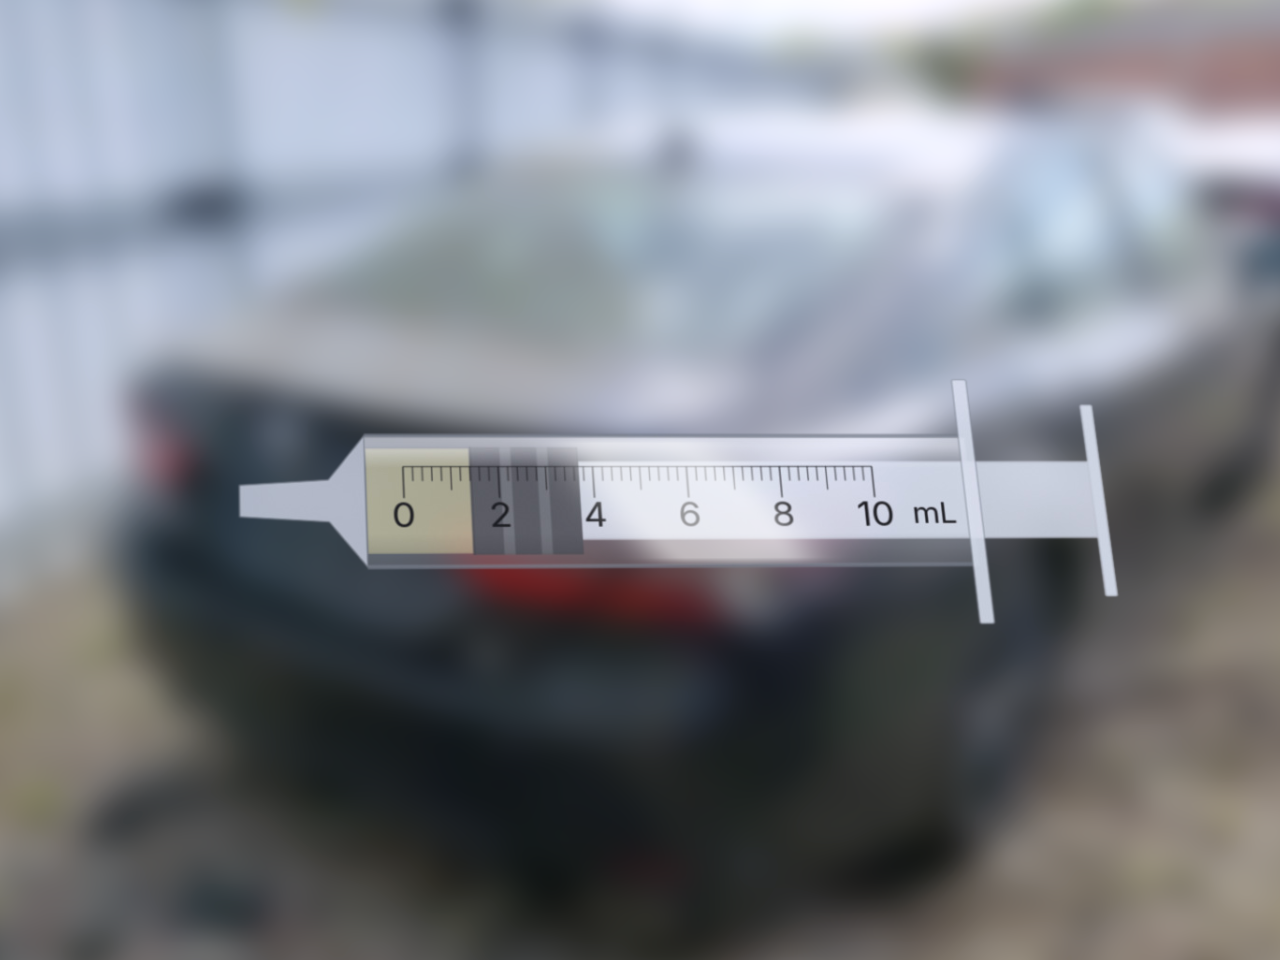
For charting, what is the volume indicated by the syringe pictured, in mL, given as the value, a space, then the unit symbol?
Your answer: 1.4 mL
